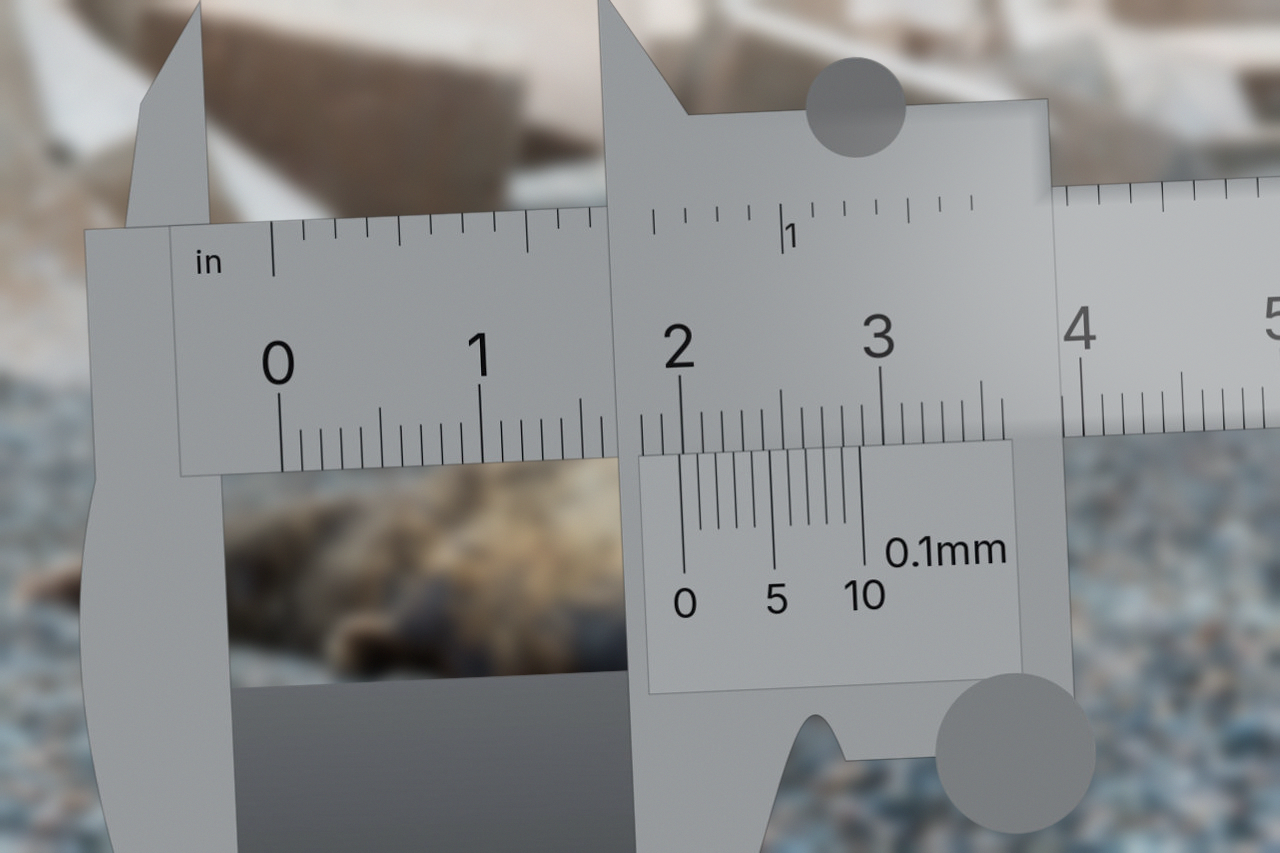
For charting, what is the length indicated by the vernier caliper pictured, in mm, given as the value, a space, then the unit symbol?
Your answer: 19.8 mm
